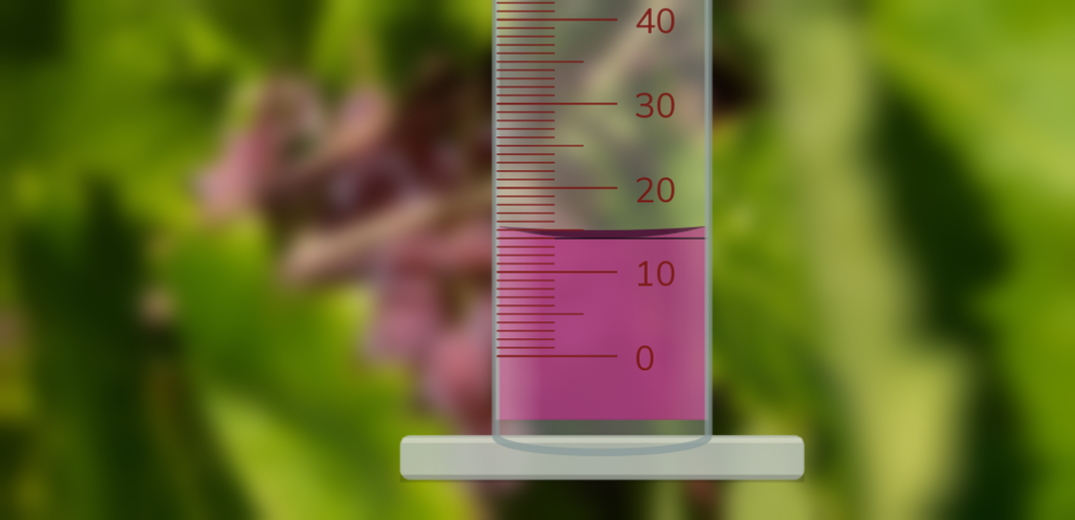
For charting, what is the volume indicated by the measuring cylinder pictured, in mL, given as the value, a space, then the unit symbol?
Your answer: 14 mL
